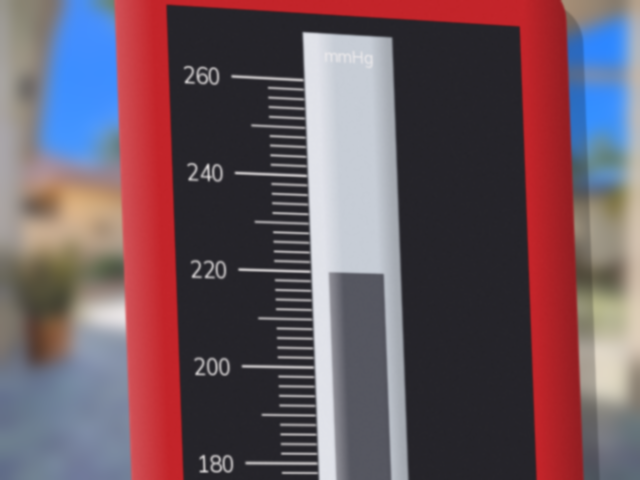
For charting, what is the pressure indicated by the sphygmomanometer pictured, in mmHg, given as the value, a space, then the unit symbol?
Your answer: 220 mmHg
